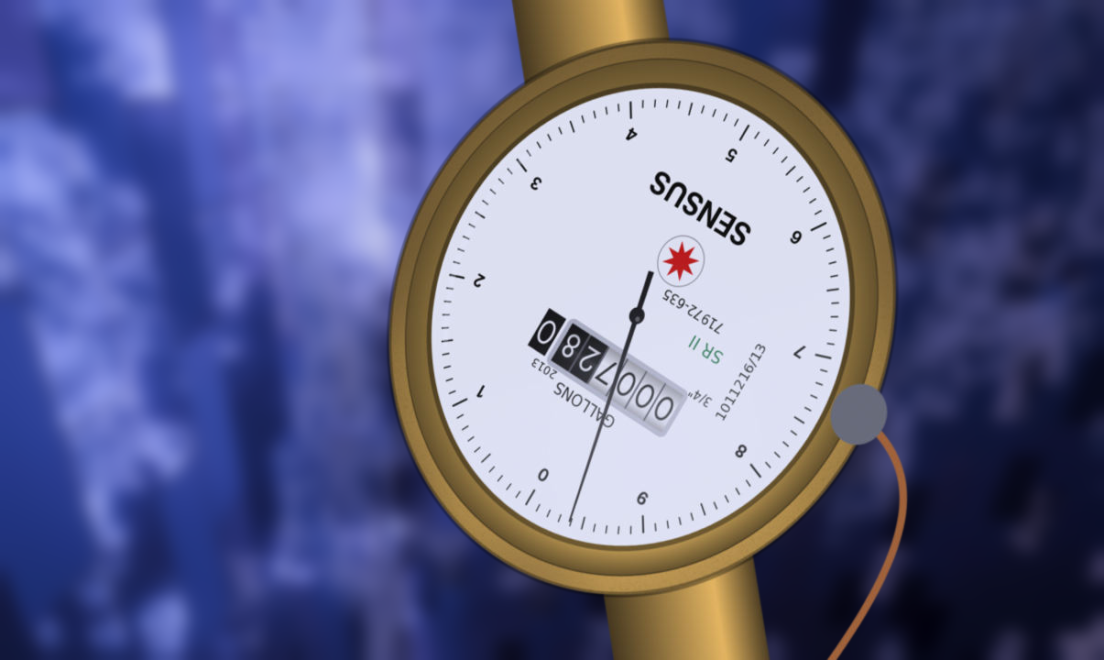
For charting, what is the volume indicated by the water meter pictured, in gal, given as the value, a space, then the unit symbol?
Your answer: 7279.6 gal
